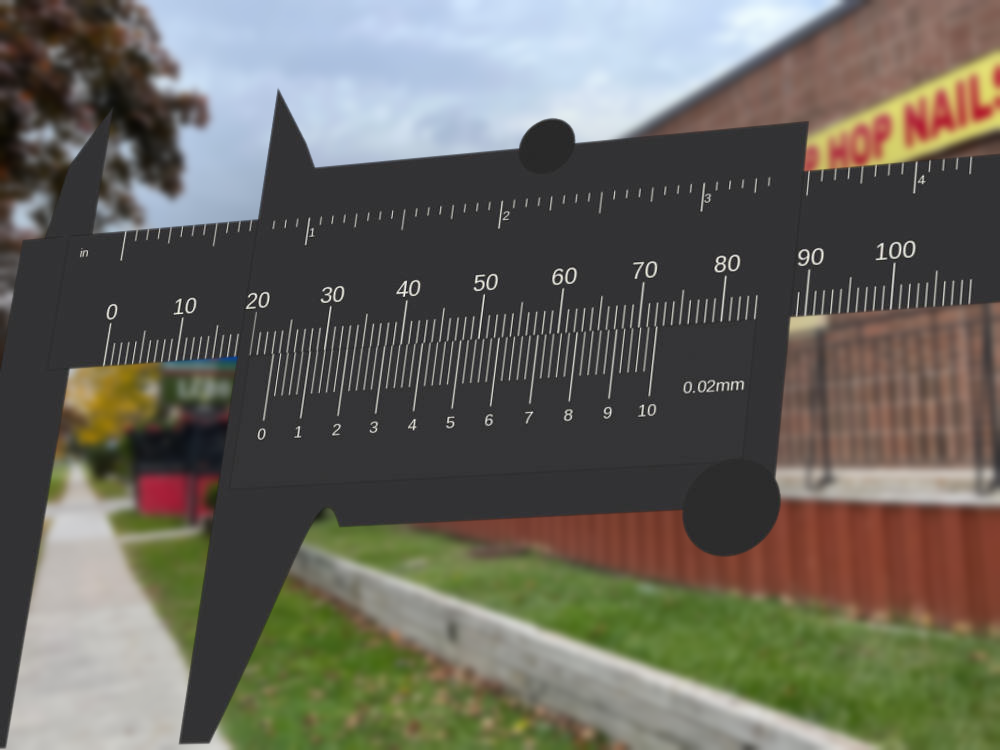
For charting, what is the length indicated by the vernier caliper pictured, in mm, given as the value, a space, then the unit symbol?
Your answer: 23.2 mm
